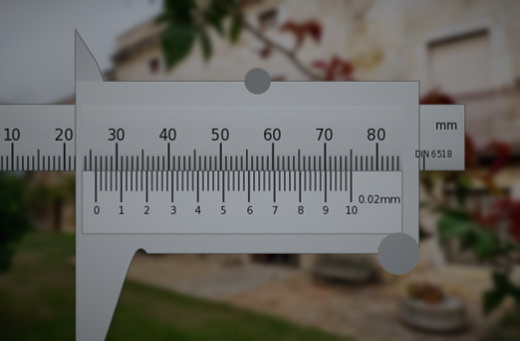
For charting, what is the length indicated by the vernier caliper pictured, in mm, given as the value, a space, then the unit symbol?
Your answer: 26.0 mm
